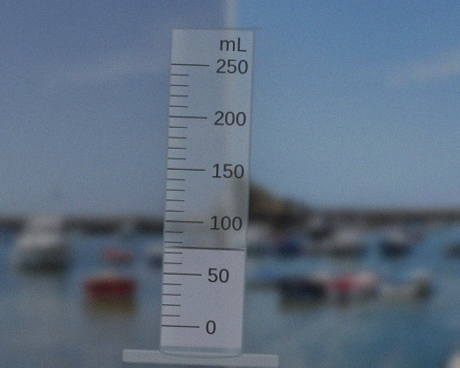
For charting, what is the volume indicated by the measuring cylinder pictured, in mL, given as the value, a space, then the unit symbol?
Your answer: 75 mL
